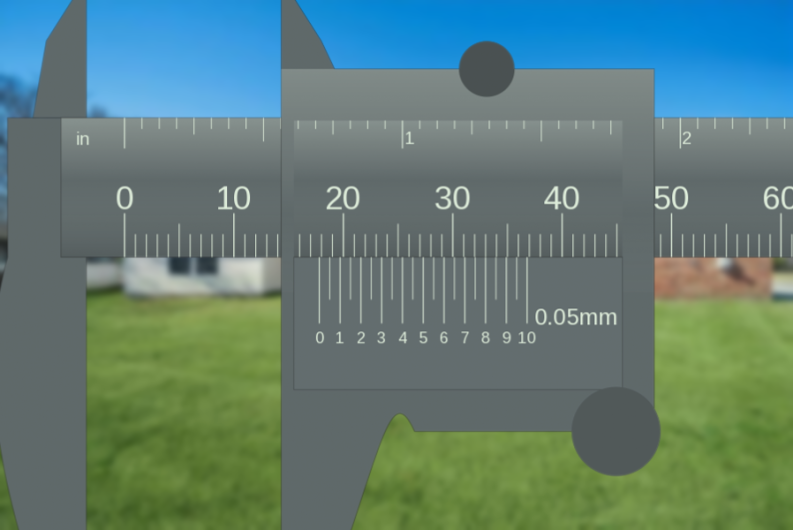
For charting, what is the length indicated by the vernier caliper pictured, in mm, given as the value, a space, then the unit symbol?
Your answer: 17.8 mm
